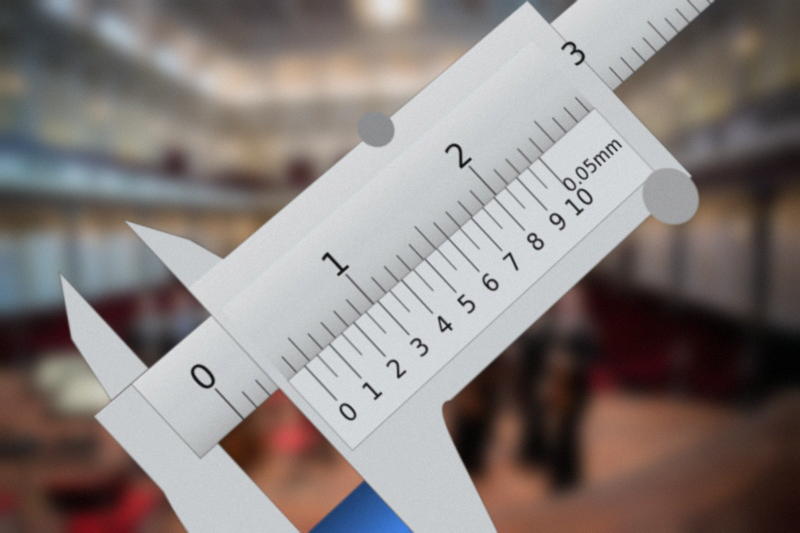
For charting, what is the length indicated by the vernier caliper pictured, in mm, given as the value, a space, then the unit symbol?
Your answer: 4.6 mm
